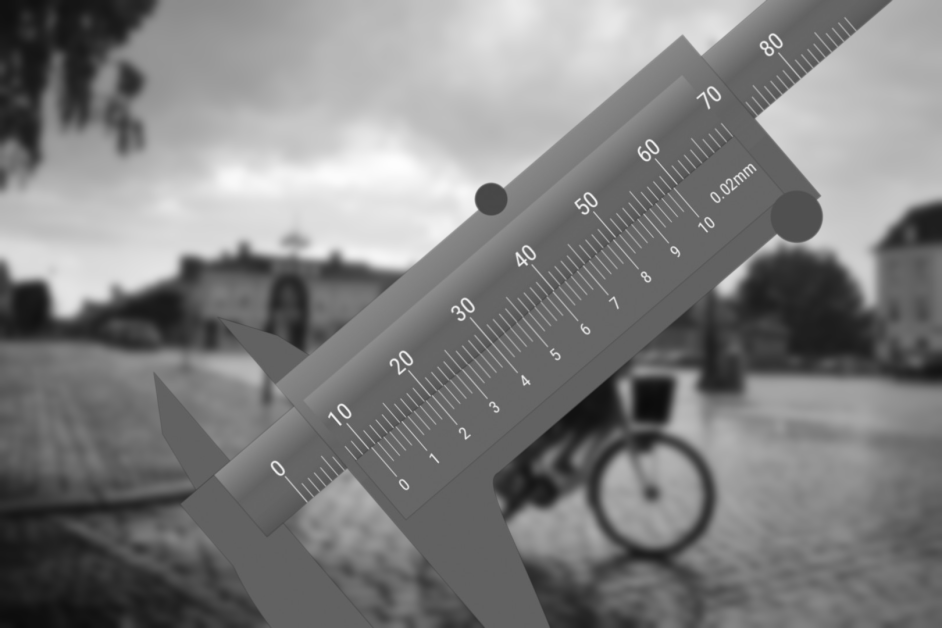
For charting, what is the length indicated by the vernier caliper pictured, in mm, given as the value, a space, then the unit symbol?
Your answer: 10.4 mm
